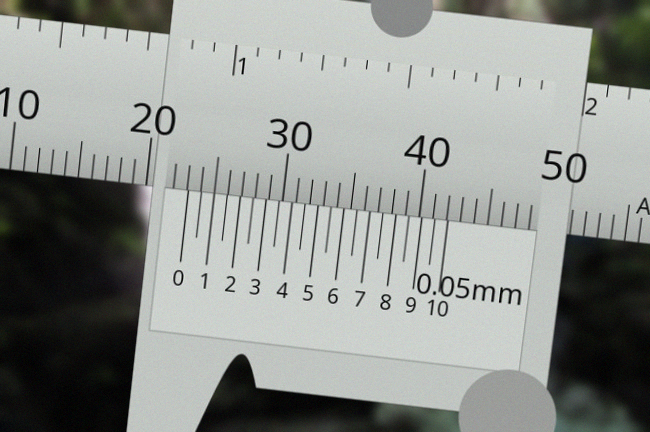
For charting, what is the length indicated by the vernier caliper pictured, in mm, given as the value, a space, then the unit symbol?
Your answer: 23.1 mm
